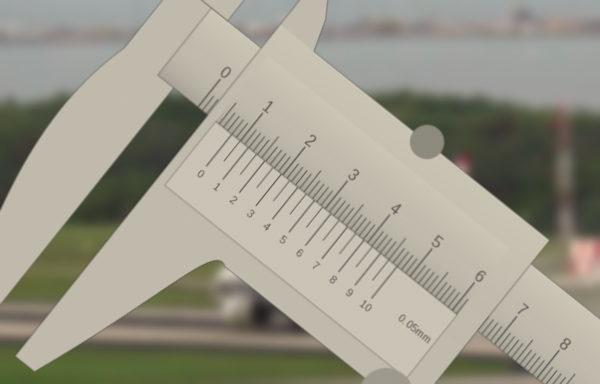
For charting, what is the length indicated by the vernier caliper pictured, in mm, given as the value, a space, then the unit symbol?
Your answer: 8.0 mm
